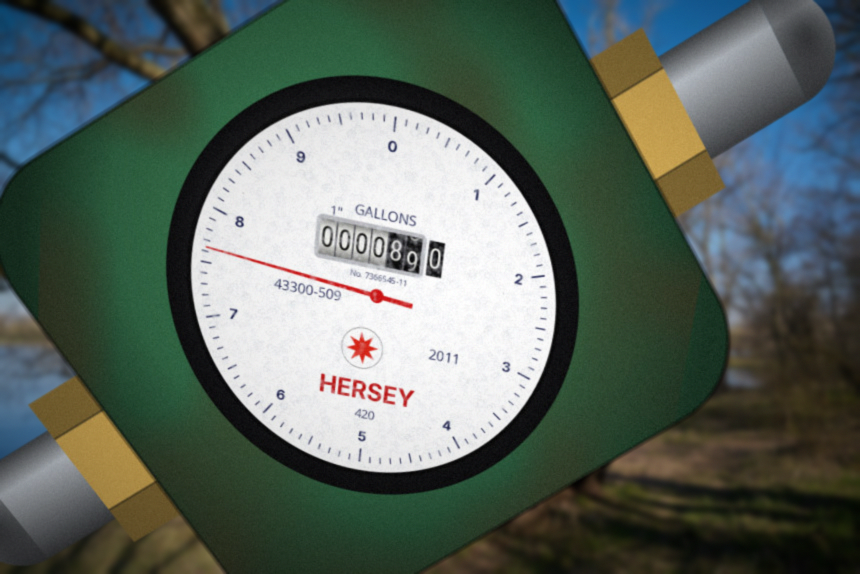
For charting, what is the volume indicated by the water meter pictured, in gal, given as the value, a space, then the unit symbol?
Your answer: 887.6 gal
